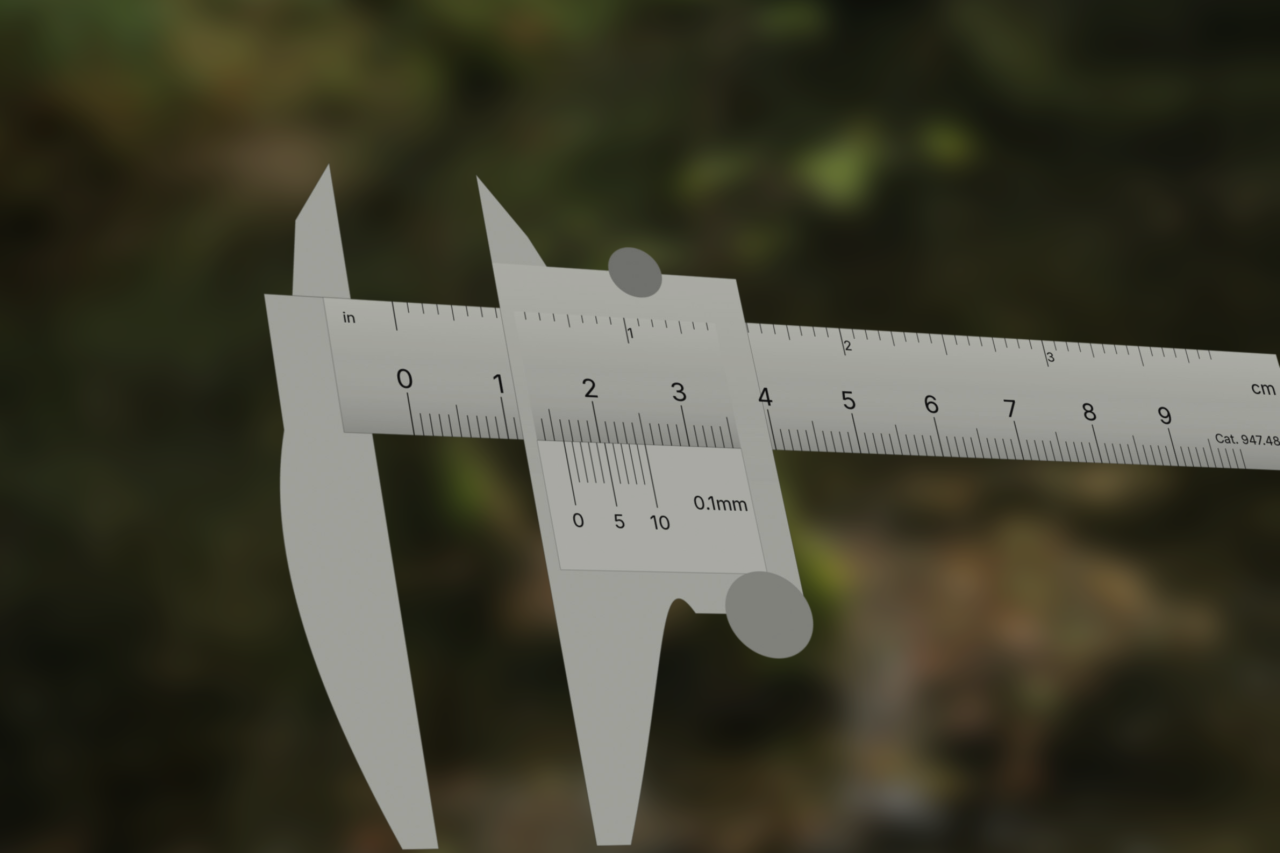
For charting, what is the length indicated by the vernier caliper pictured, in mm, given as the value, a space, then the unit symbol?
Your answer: 16.0 mm
